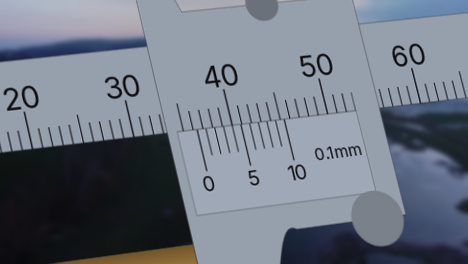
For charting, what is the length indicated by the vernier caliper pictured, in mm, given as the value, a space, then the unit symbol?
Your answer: 36.4 mm
